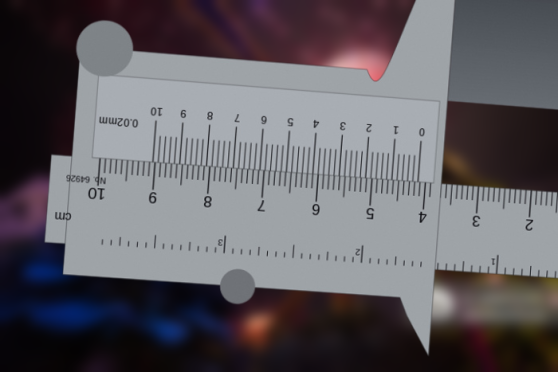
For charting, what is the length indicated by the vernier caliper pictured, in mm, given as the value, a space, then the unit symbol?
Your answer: 41.4 mm
